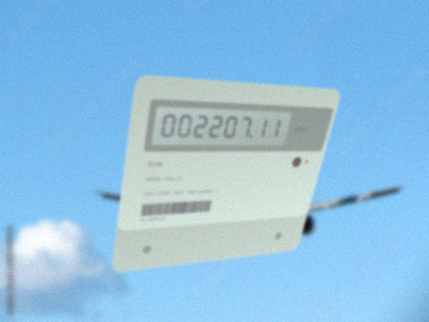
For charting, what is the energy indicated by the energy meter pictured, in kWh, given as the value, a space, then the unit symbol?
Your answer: 2207.11 kWh
